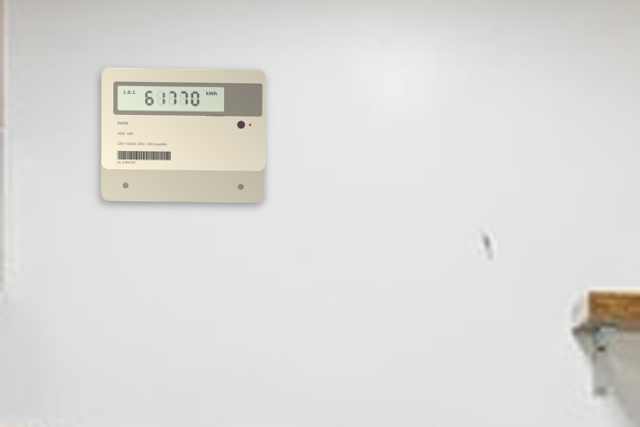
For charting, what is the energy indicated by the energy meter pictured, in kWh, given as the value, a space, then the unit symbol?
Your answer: 61770 kWh
